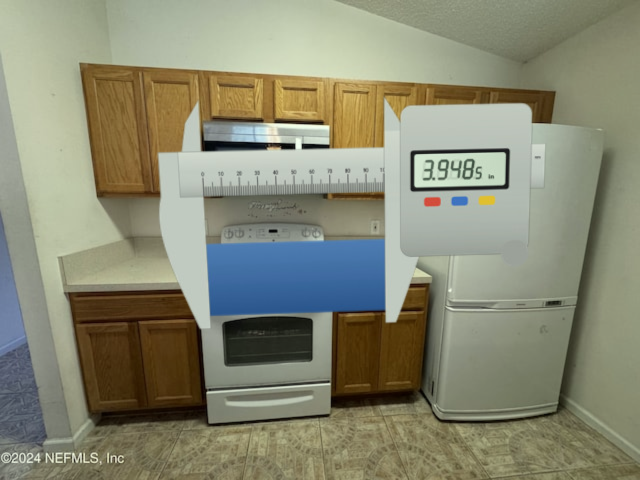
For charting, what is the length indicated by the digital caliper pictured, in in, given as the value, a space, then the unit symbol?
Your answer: 3.9485 in
